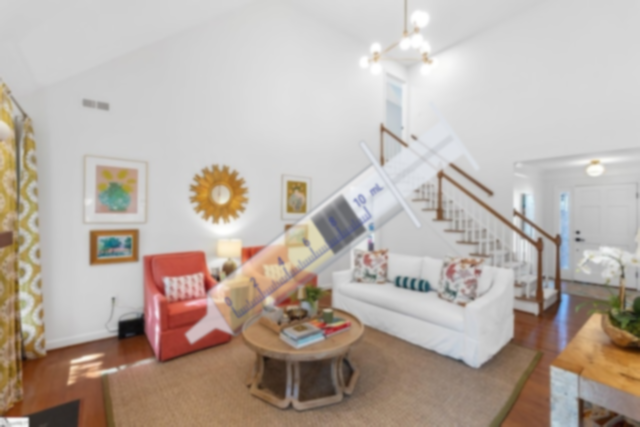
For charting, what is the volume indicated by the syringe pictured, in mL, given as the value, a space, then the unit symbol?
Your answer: 7 mL
